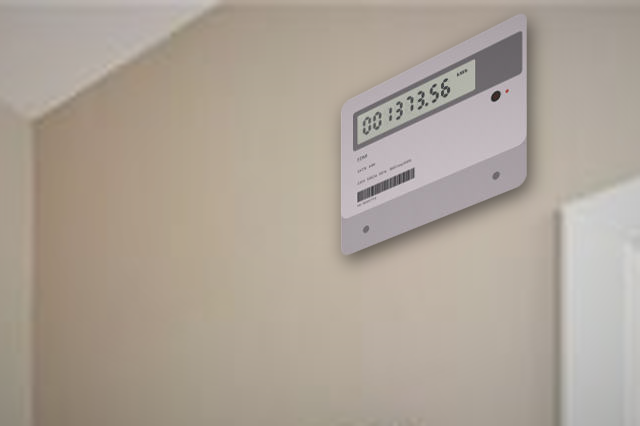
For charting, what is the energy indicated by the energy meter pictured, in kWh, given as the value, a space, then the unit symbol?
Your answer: 1373.56 kWh
